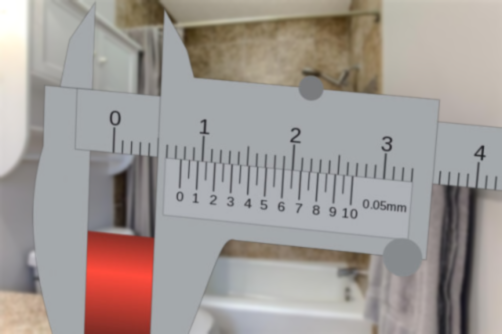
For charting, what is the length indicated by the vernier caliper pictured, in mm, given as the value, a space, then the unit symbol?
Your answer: 7.6 mm
